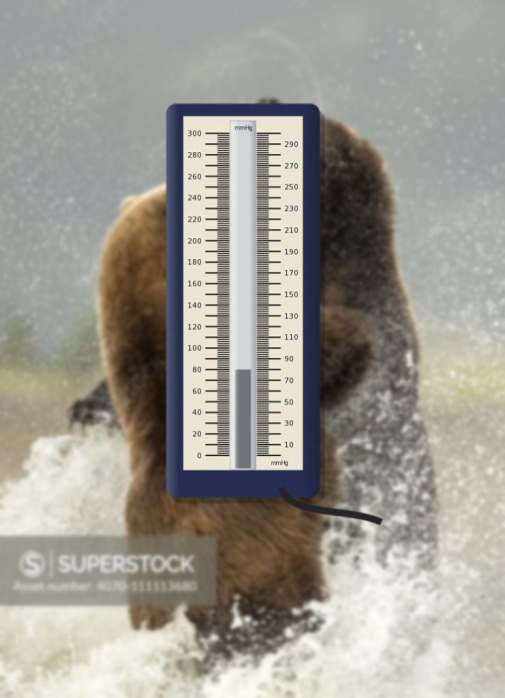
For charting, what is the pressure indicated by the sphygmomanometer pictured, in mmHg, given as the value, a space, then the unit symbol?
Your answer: 80 mmHg
